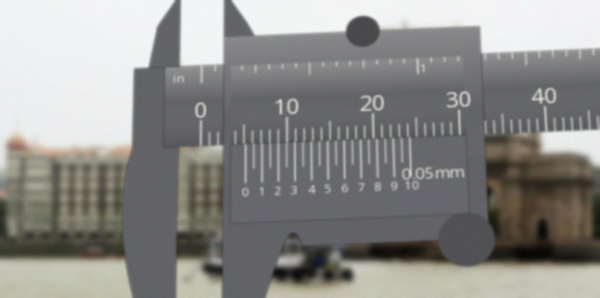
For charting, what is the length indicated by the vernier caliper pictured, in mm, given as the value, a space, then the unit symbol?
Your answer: 5.2 mm
